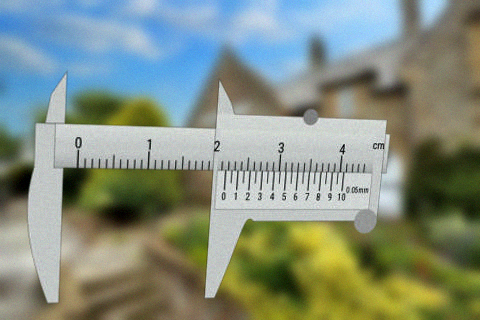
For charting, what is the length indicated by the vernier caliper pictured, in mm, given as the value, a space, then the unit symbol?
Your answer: 21.6 mm
